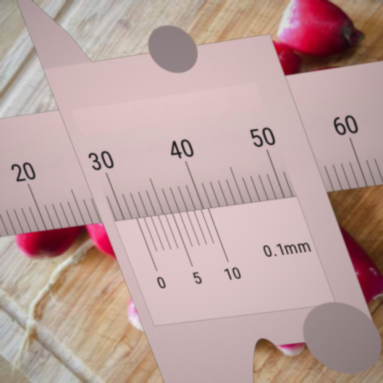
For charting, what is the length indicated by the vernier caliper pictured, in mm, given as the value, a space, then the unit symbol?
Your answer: 31.6 mm
